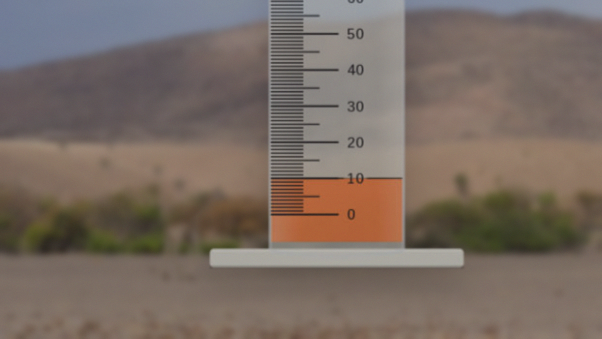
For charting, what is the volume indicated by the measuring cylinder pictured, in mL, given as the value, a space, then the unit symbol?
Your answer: 10 mL
